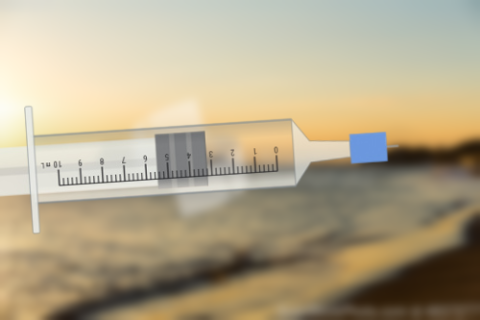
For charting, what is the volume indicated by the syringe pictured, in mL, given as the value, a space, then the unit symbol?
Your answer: 3.2 mL
